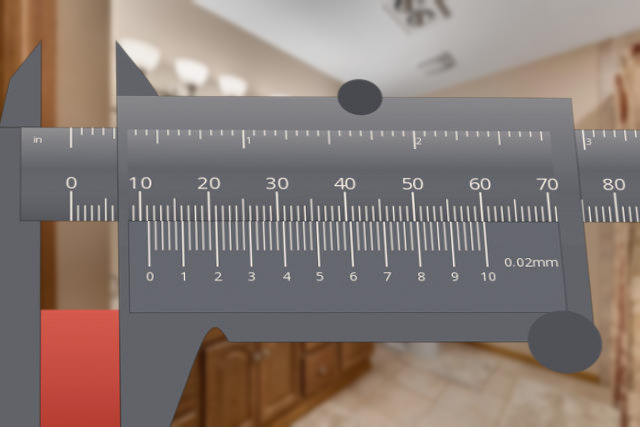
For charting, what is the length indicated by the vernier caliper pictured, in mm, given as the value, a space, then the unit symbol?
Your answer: 11.2 mm
